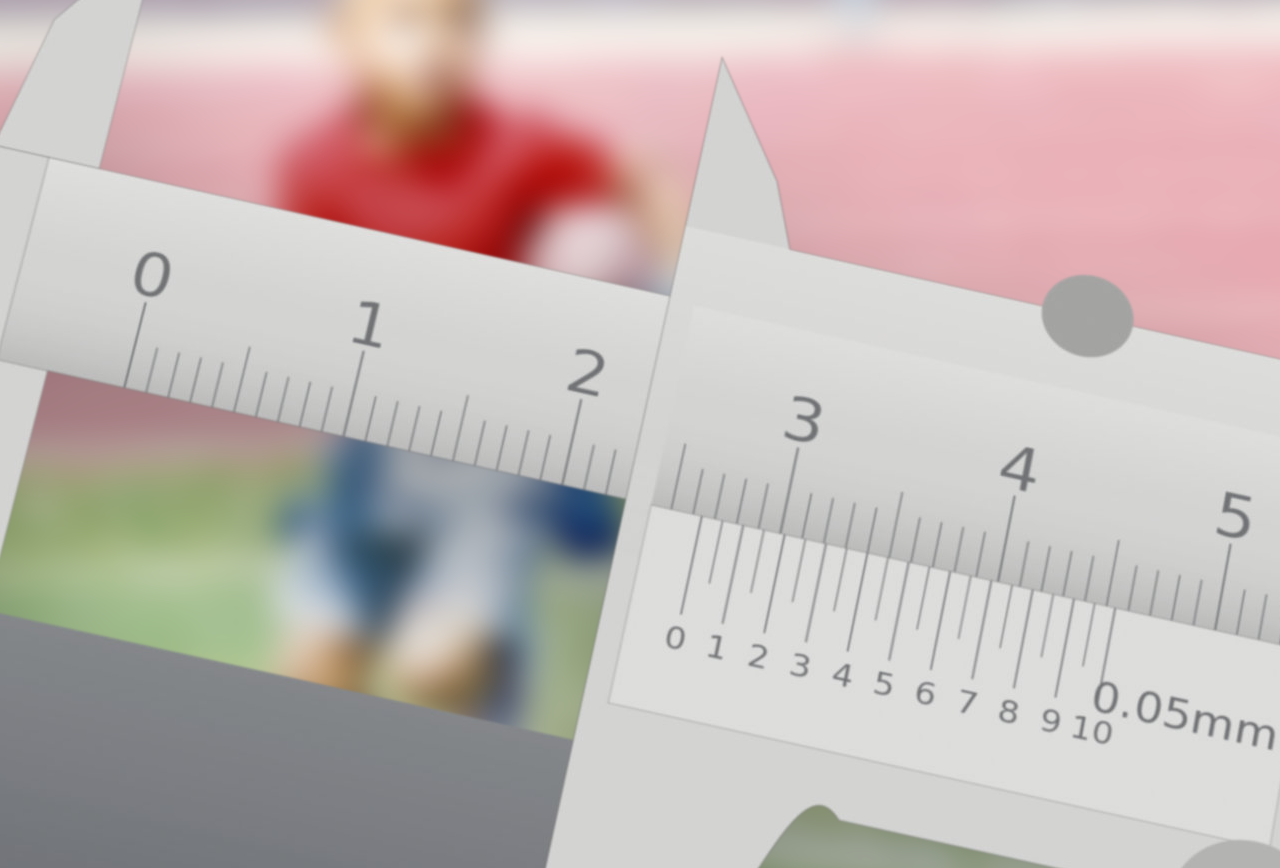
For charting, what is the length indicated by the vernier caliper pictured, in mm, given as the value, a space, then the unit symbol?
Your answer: 26.4 mm
